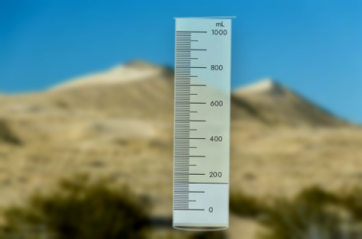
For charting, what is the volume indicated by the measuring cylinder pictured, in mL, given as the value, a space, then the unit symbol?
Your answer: 150 mL
